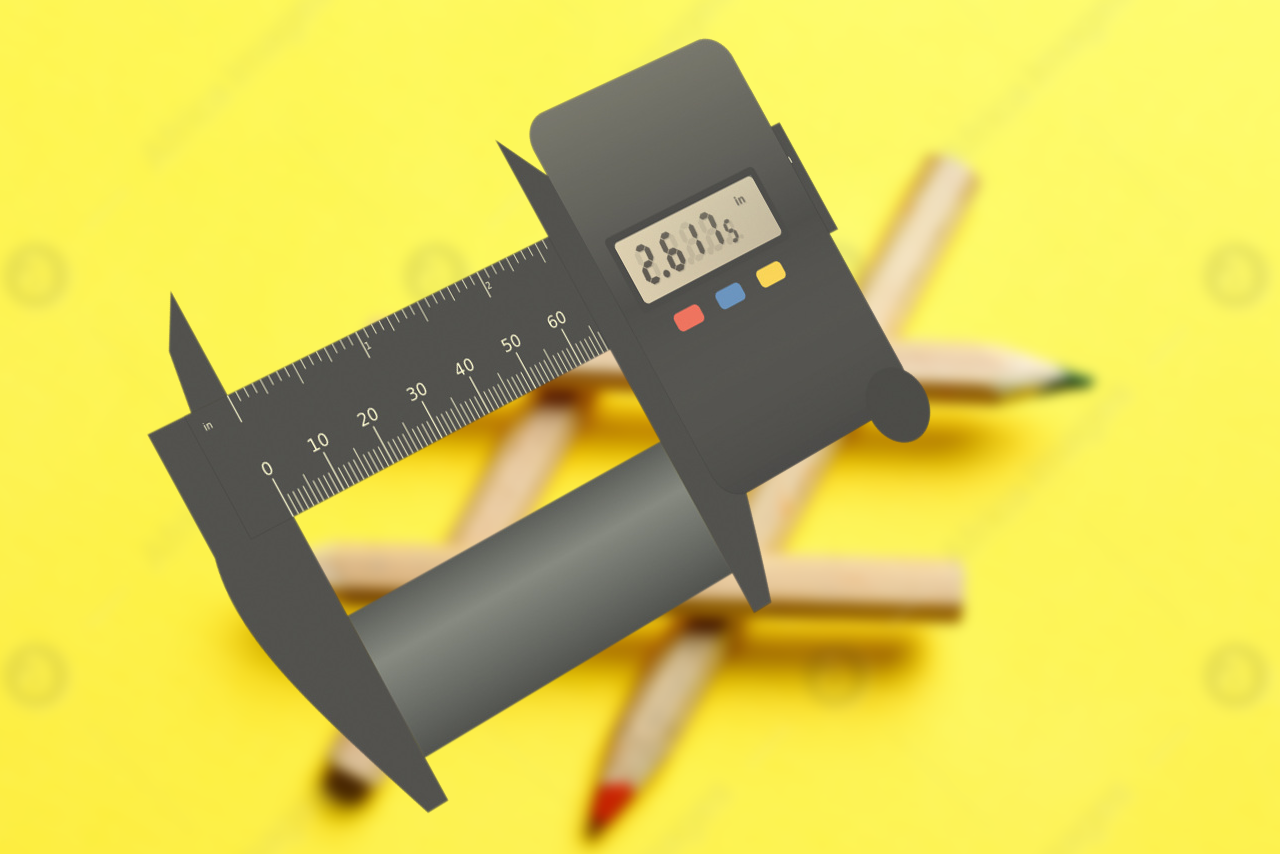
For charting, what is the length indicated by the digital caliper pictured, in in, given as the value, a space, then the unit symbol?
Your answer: 2.6175 in
